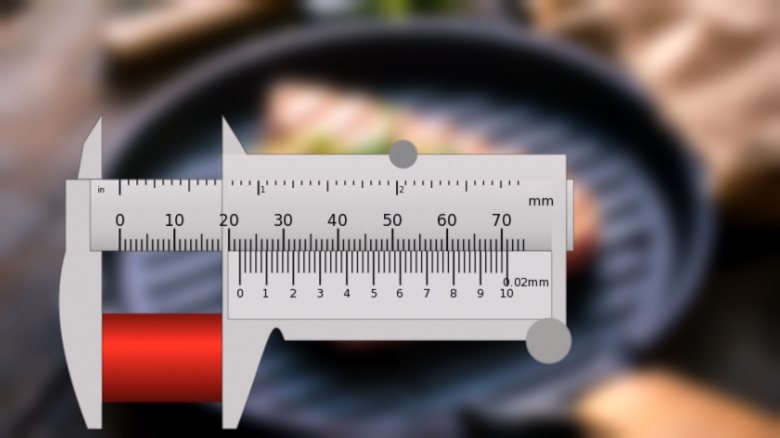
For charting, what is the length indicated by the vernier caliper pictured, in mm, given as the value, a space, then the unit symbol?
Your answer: 22.0 mm
